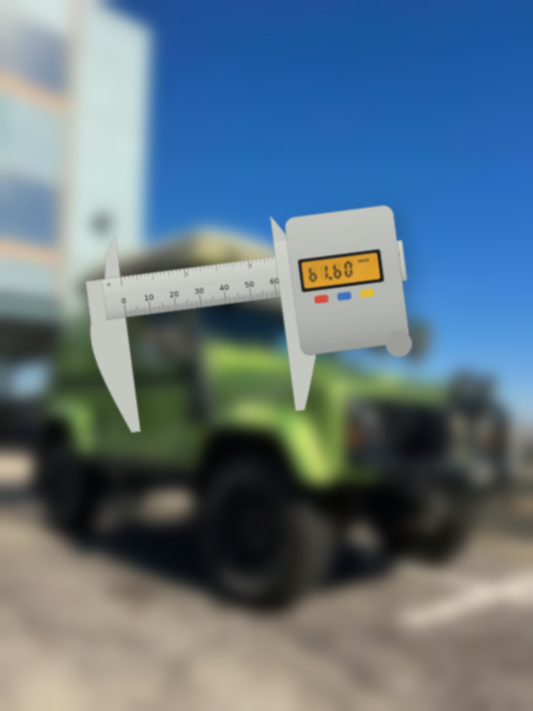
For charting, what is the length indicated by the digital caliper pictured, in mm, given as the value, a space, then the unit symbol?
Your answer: 61.60 mm
